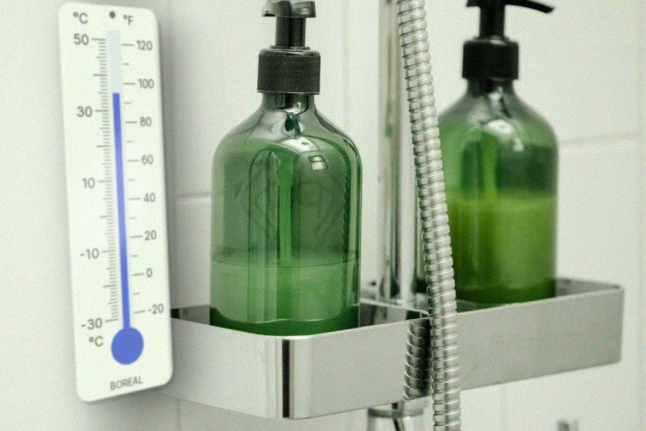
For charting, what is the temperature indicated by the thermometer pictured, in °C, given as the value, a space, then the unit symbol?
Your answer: 35 °C
